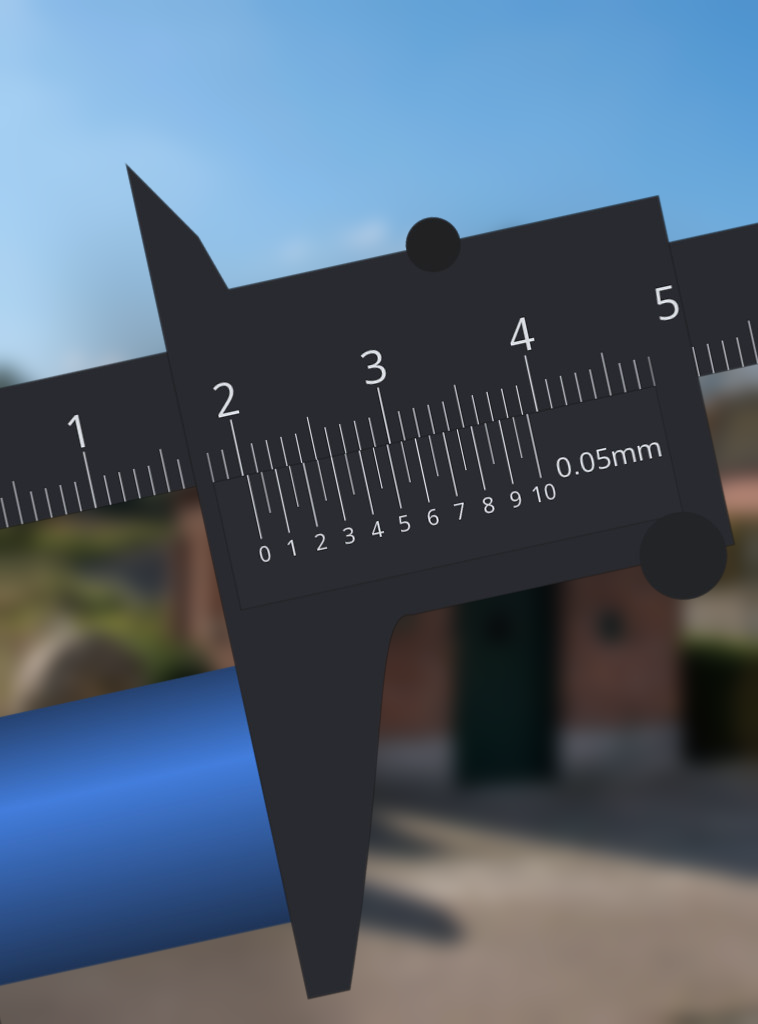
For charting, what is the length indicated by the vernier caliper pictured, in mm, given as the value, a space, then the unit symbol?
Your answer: 20.3 mm
